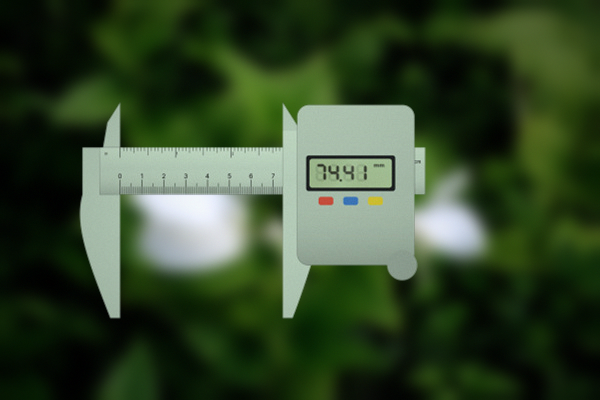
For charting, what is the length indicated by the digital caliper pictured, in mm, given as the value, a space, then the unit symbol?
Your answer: 74.41 mm
